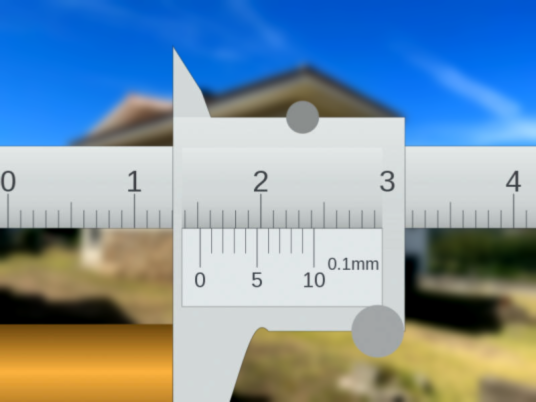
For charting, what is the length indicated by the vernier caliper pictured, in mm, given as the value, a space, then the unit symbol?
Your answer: 15.2 mm
